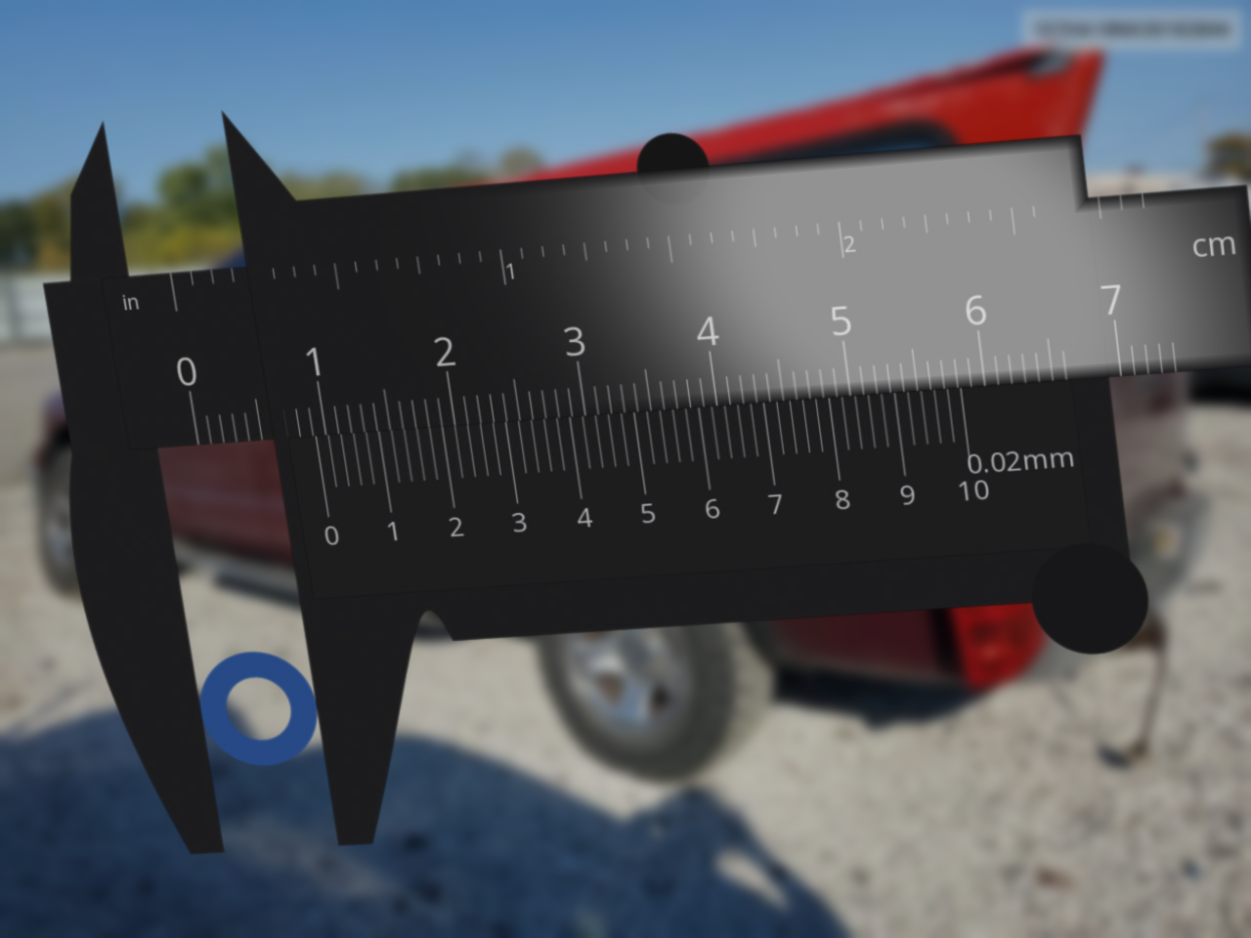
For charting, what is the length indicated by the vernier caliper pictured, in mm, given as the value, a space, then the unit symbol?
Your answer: 9.2 mm
